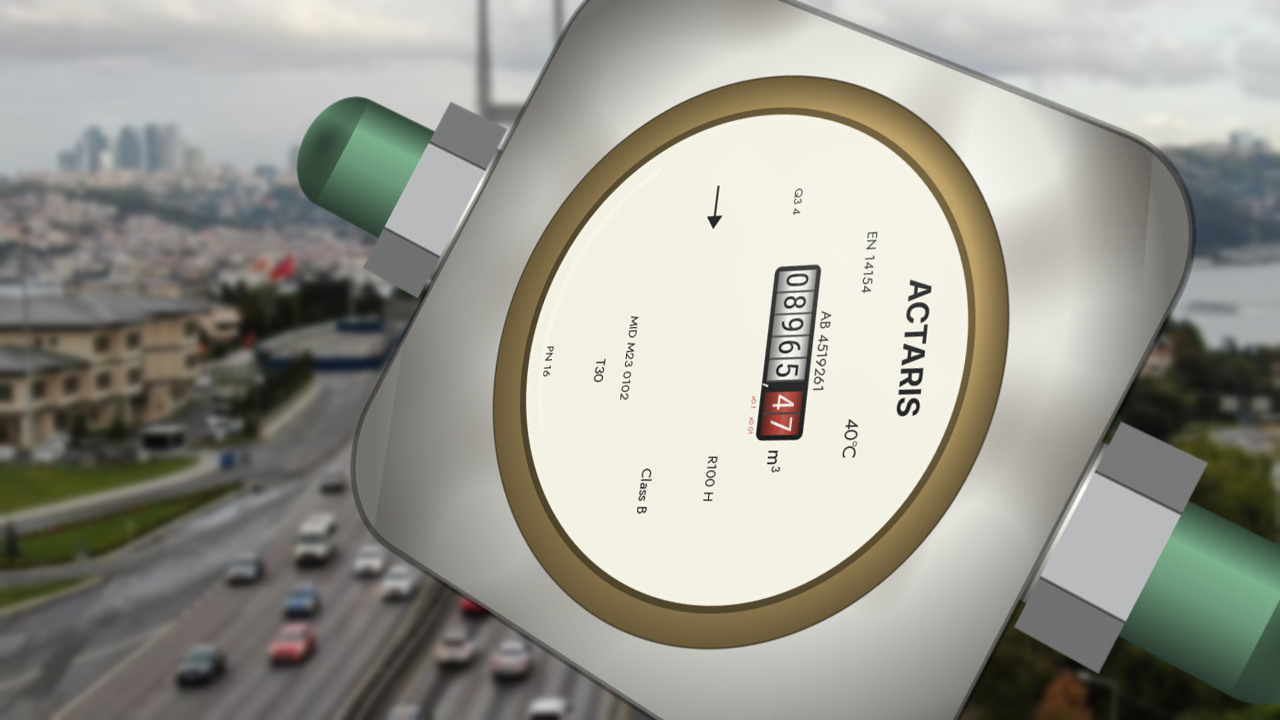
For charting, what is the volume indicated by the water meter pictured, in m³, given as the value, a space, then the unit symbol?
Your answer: 8965.47 m³
